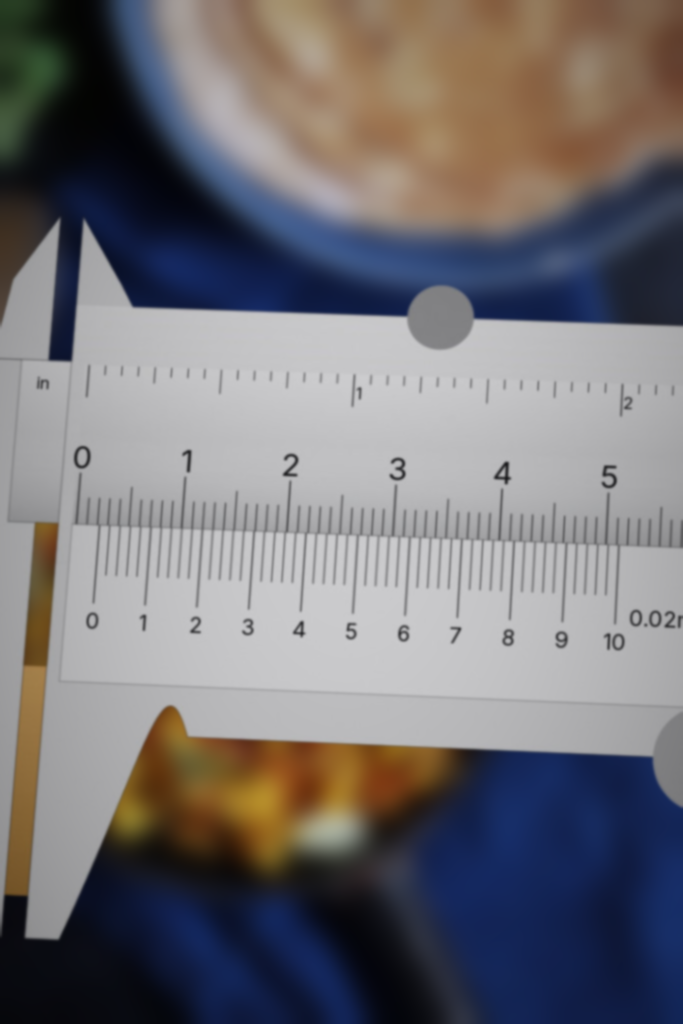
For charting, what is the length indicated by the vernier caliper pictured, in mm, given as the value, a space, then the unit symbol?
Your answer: 2.2 mm
